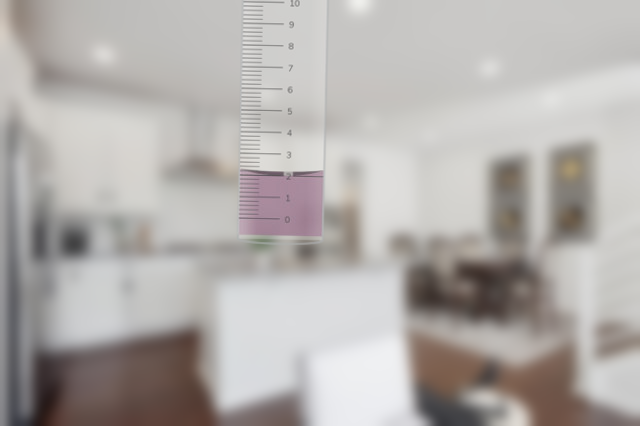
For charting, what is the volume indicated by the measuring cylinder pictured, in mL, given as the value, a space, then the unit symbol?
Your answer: 2 mL
